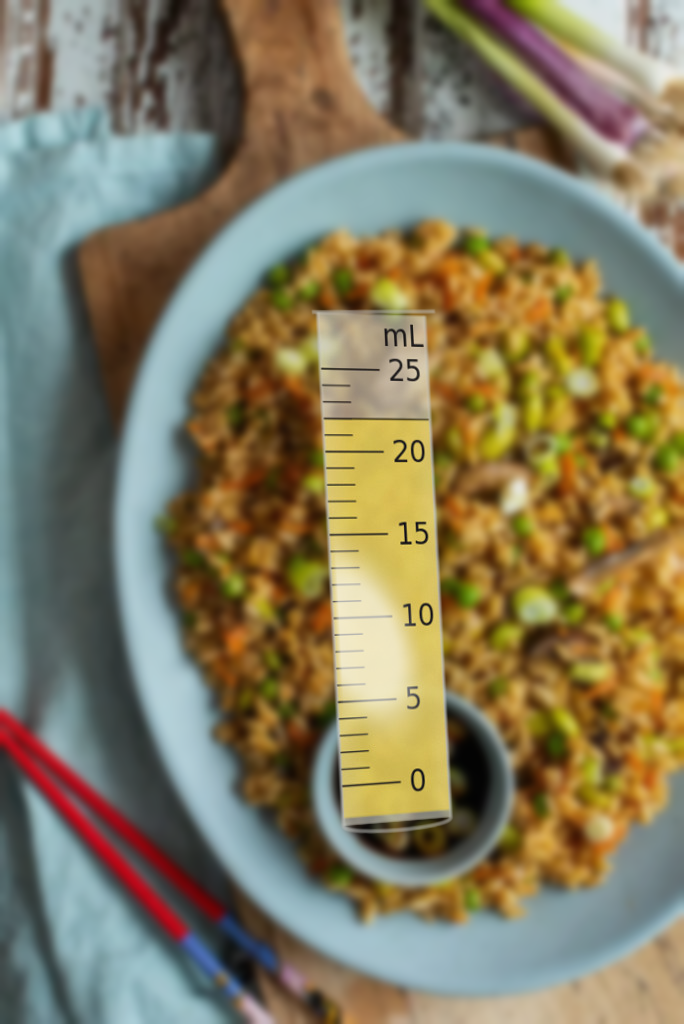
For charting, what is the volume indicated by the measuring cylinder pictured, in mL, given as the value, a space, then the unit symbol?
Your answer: 22 mL
